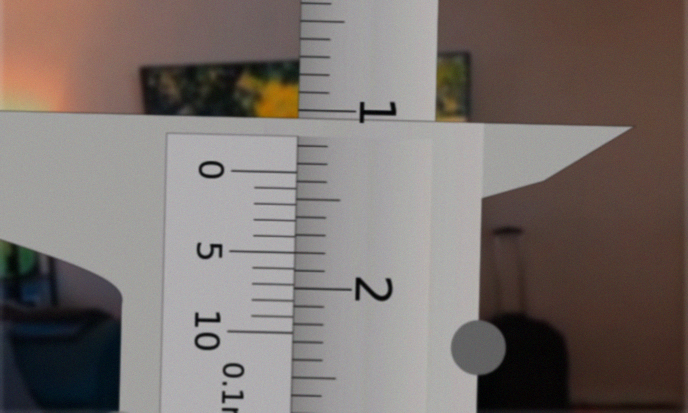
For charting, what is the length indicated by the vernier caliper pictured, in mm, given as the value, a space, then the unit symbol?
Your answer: 13.5 mm
